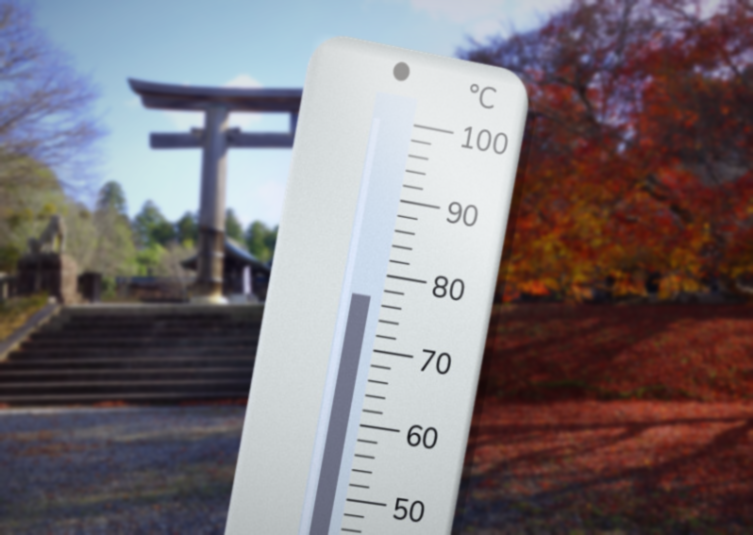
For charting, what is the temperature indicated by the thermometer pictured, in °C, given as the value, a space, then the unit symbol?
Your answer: 77 °C
